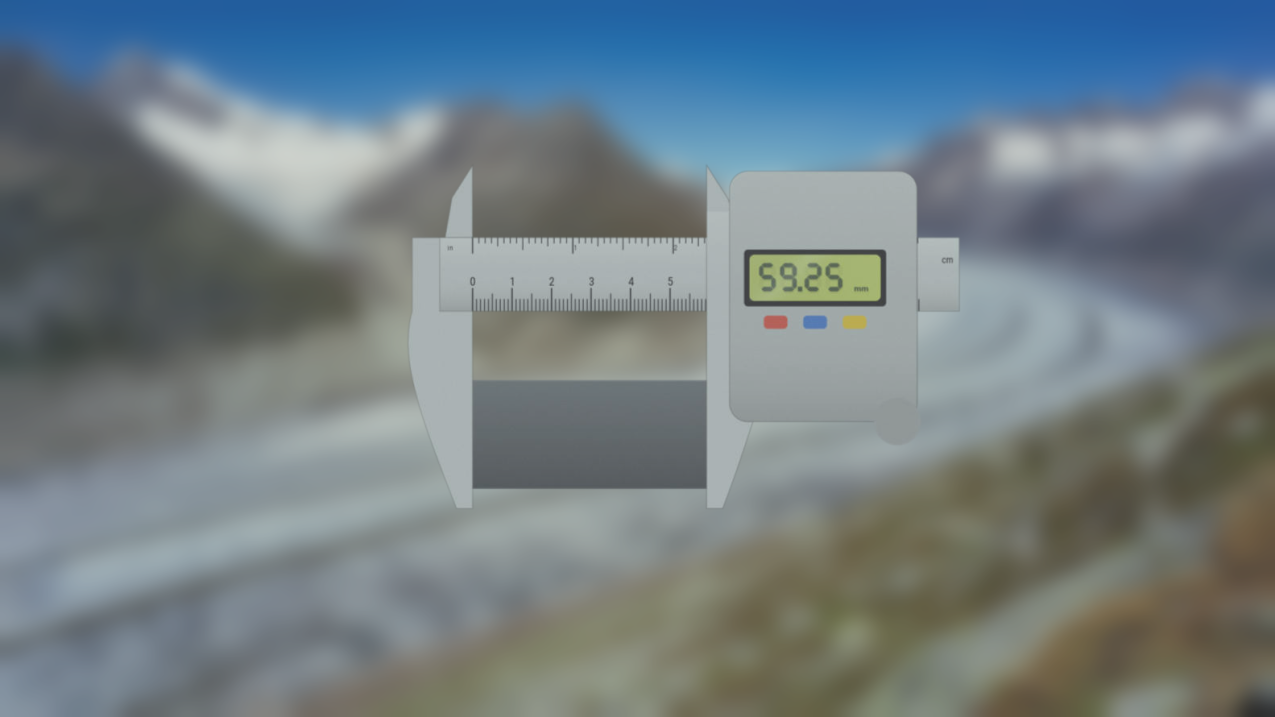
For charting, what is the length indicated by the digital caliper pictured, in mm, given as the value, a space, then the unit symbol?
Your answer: 59.25 mm
